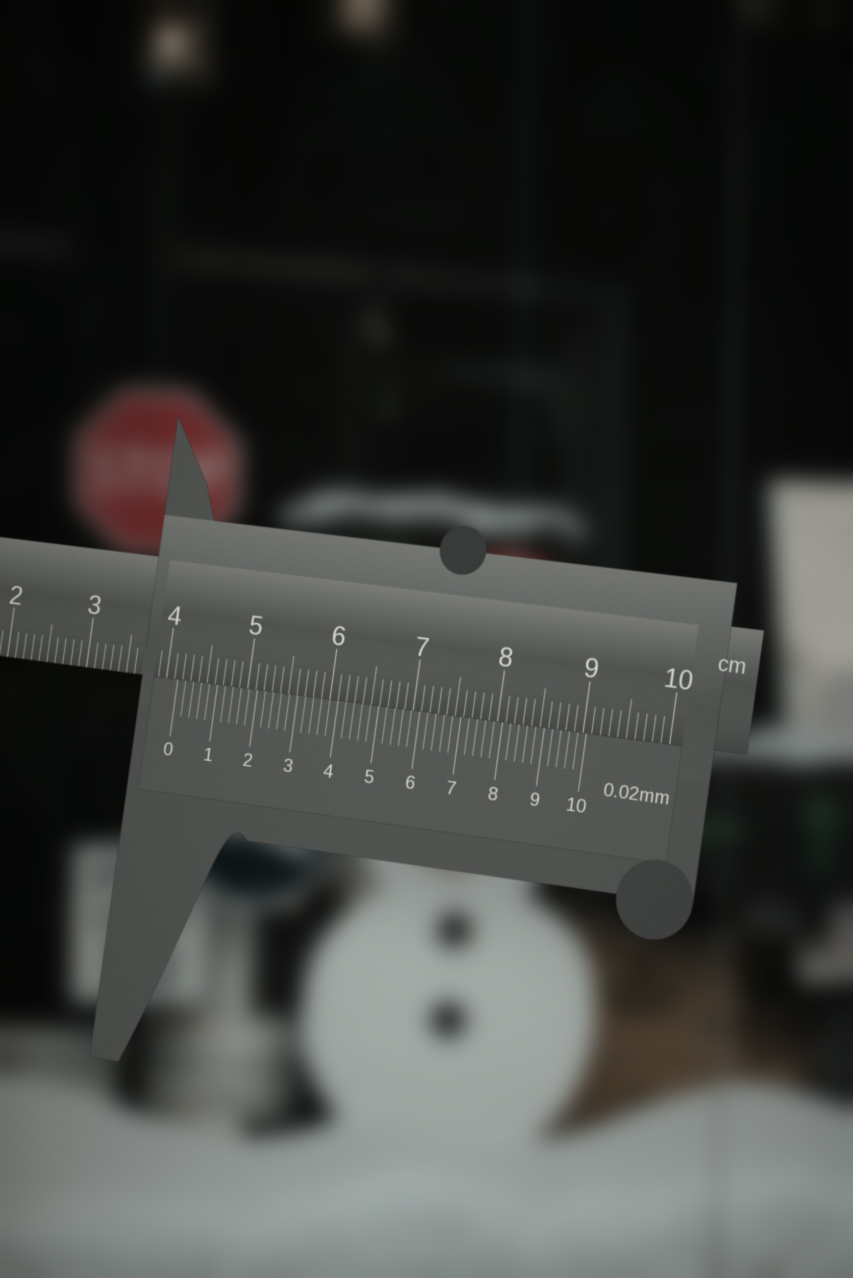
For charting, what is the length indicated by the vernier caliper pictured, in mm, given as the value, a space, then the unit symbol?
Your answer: 41.4 mm
